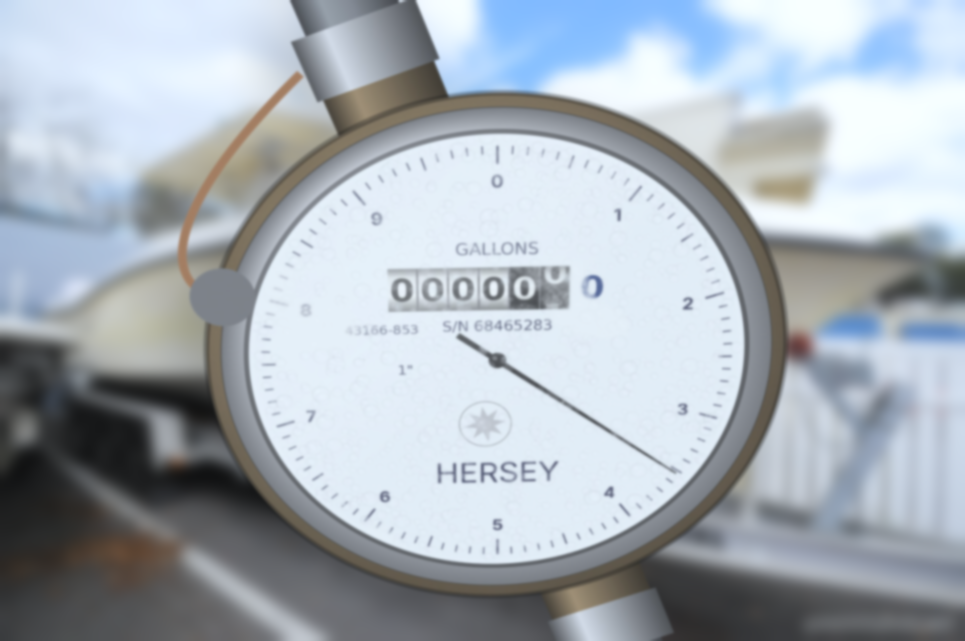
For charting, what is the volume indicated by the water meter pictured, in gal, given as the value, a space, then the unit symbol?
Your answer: 3.5 gal
